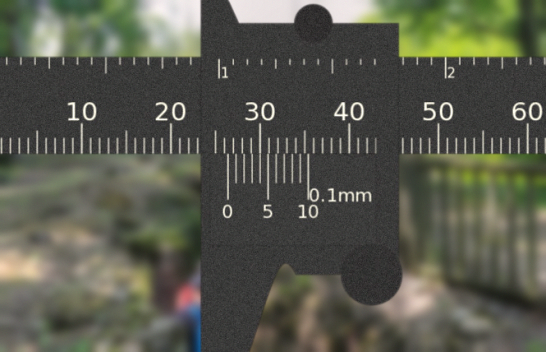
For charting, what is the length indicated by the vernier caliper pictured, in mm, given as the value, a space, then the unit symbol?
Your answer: 26.4 mm
